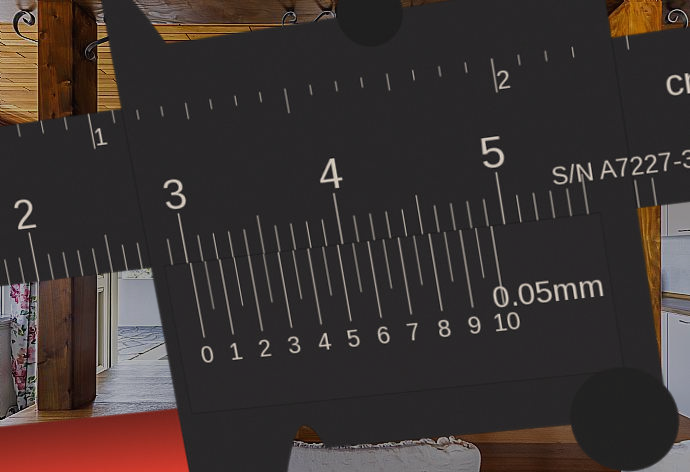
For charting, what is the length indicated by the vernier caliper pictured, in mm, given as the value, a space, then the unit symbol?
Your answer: 30.2 mm
